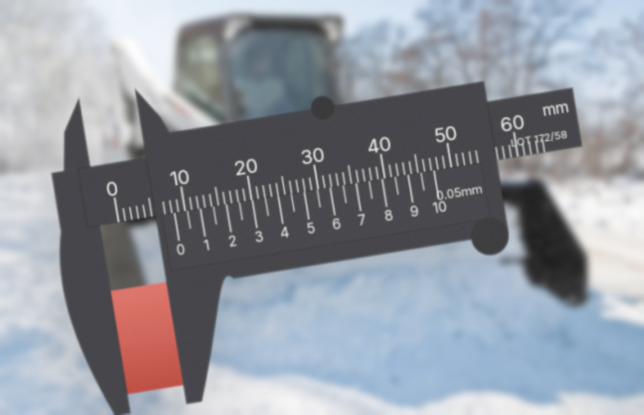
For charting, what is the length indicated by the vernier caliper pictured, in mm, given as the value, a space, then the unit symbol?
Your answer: 8.4 mm
